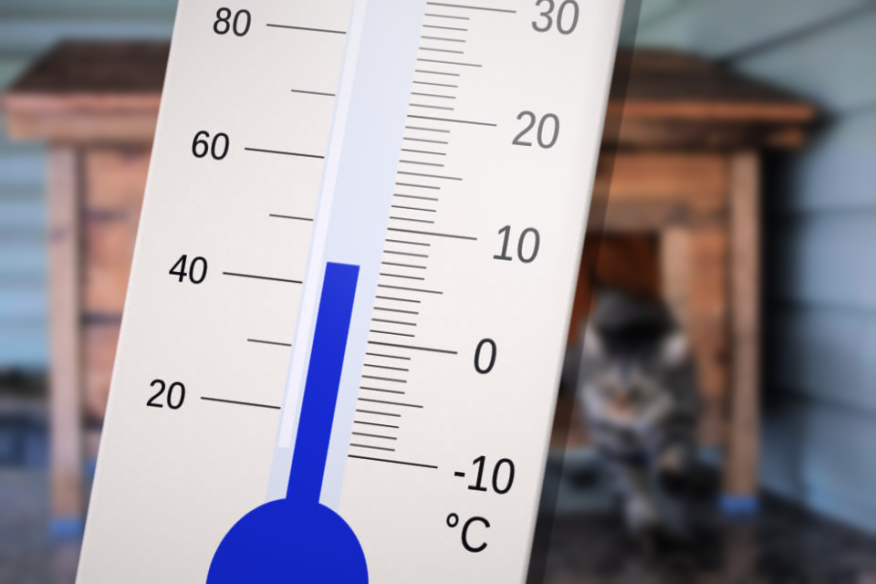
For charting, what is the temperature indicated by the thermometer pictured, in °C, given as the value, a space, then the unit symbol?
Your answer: 6.5 °C
